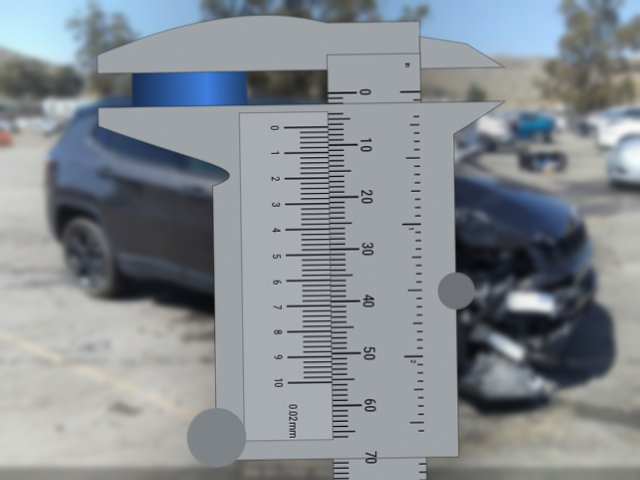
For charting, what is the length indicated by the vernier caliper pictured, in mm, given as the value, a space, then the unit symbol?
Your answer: 6.5 mm
